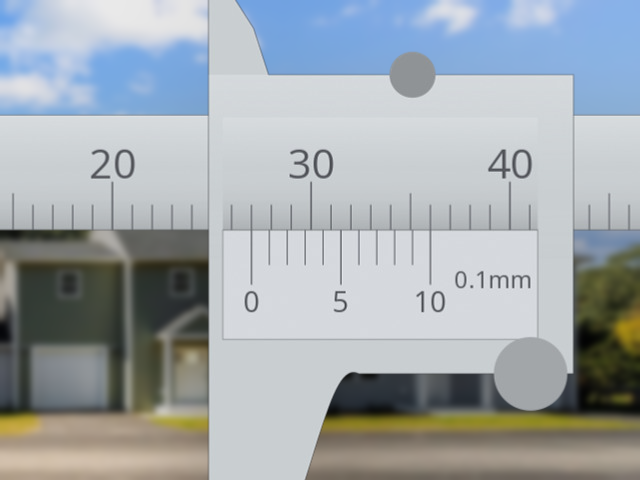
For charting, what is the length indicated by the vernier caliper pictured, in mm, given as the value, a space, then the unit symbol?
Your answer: 27.0 mm
